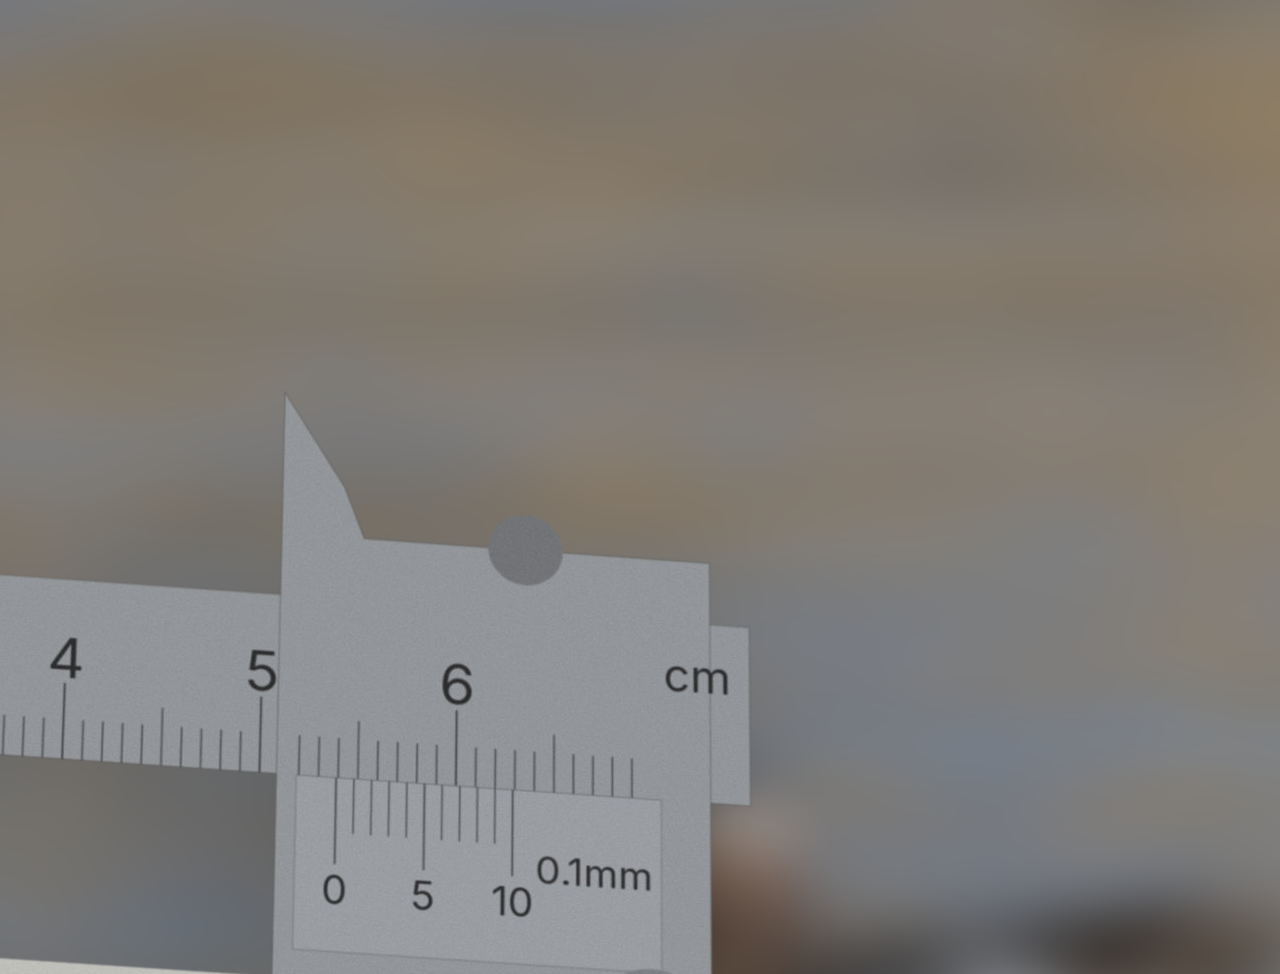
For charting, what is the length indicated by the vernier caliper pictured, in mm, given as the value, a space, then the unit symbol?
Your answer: 53.9 mm
